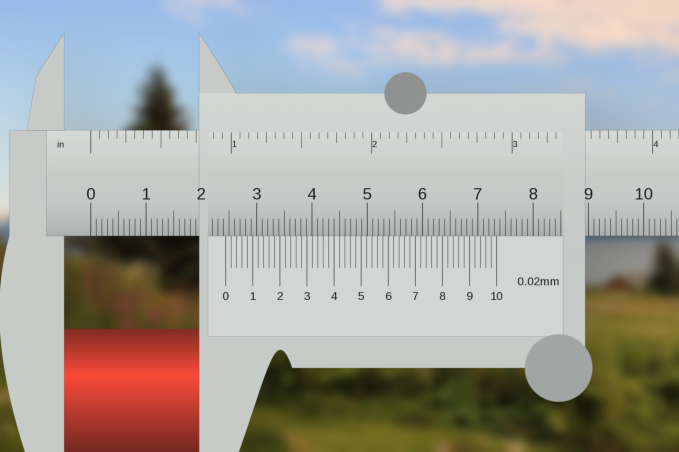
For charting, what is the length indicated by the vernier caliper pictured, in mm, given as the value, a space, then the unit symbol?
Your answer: 24.4 mm
